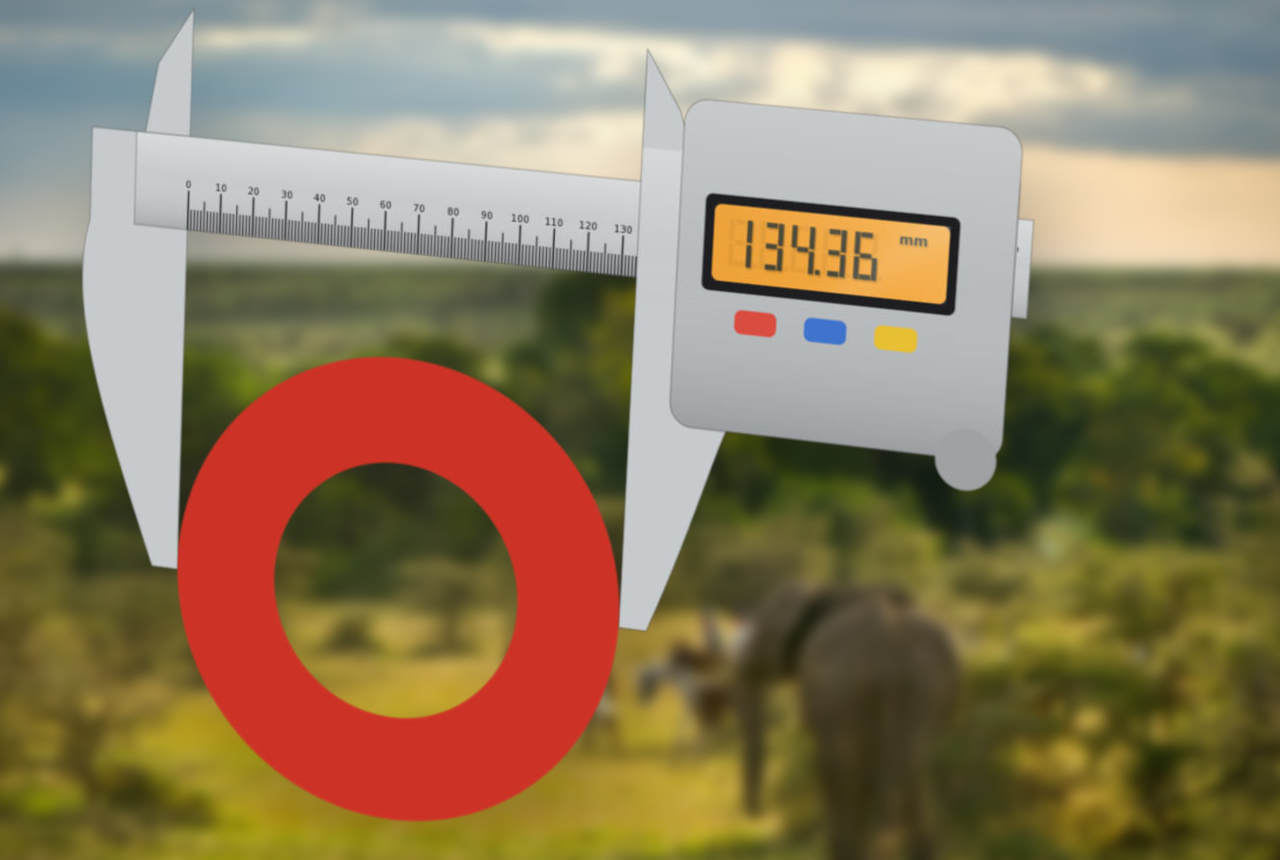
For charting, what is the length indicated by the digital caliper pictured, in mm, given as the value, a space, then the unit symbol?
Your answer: 134.36 mm
